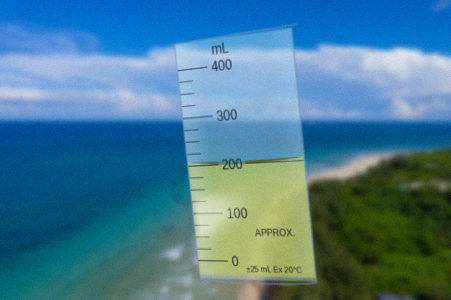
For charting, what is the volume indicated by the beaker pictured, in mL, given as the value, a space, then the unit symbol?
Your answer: 200 mL
